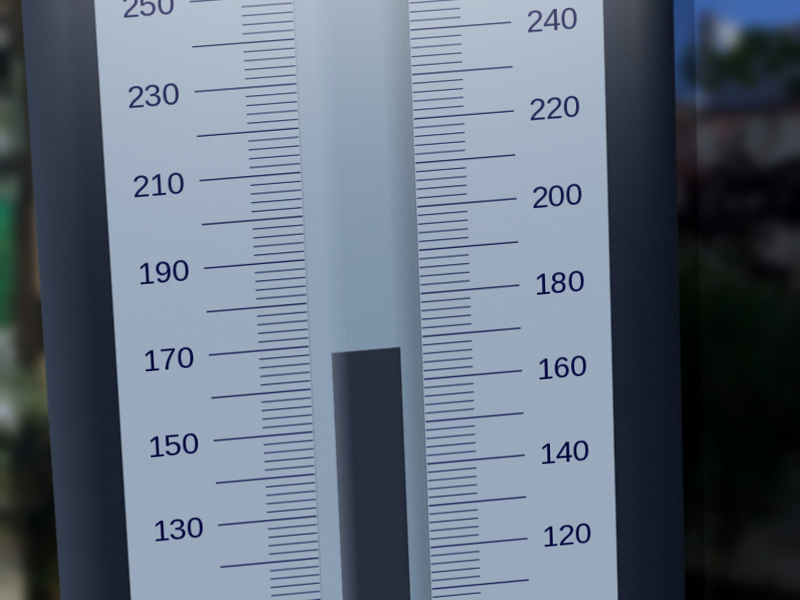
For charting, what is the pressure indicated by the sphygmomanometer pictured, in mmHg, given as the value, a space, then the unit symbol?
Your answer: 168 mmHg
